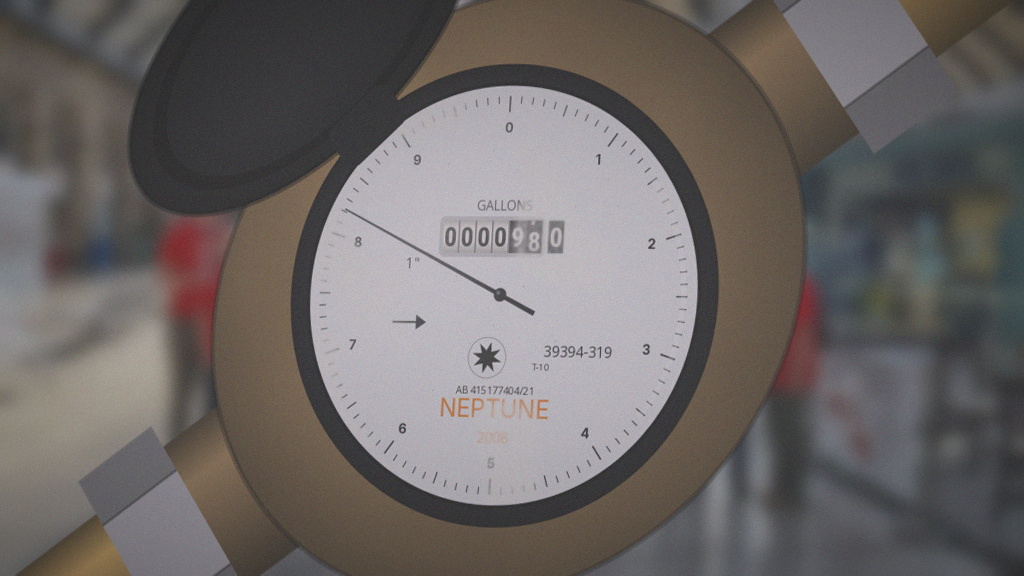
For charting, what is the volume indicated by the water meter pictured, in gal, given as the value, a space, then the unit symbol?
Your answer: 978.2 gal
